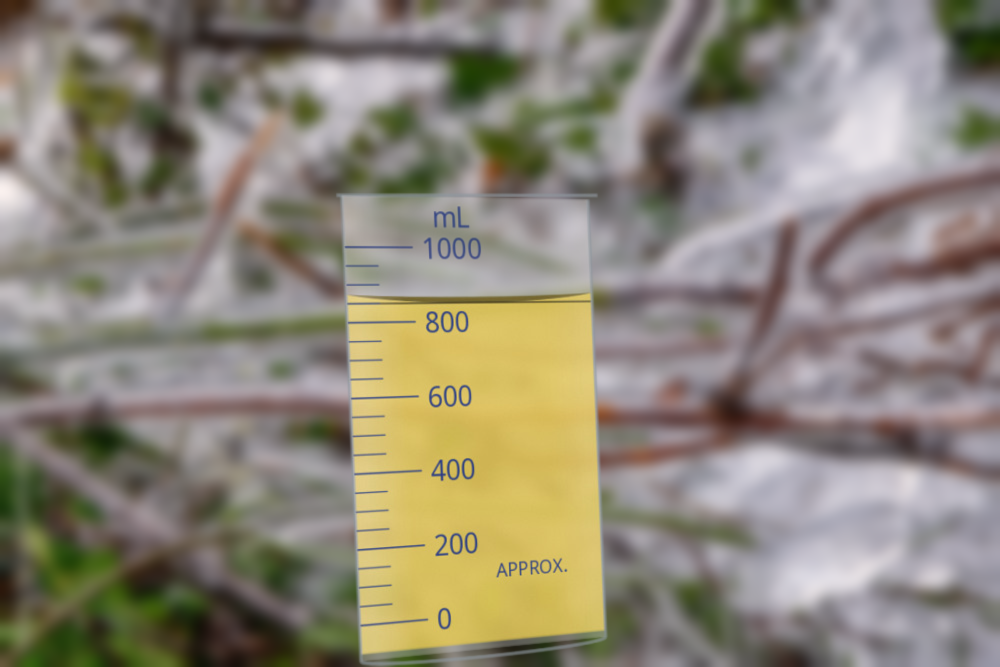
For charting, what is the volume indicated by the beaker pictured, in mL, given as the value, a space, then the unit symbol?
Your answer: 850 mL
